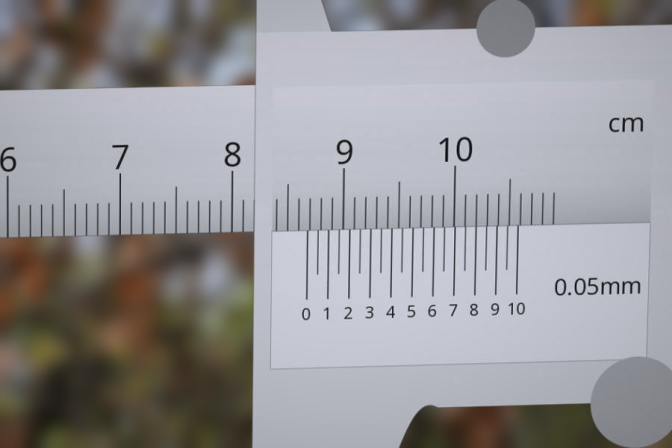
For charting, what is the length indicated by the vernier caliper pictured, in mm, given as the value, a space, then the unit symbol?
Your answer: 86.8 mm
